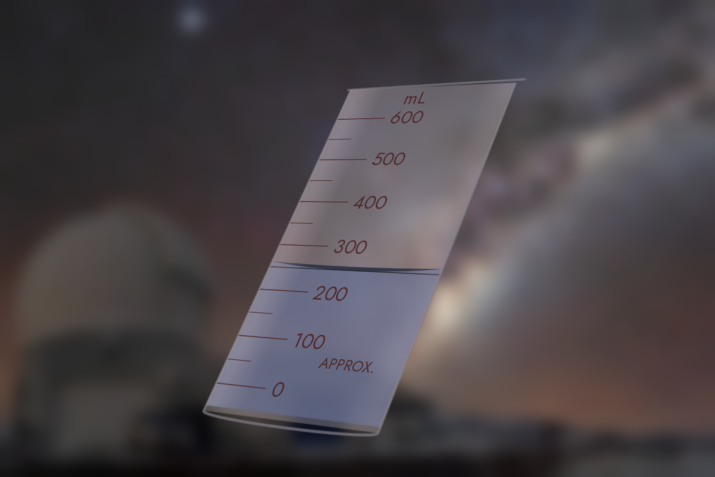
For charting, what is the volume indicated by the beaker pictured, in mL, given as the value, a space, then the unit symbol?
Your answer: 250 mL
